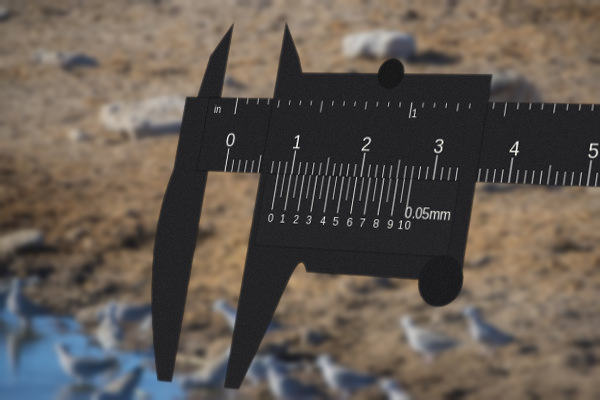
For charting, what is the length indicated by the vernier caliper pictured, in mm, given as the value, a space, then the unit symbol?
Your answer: 8.0 mm
